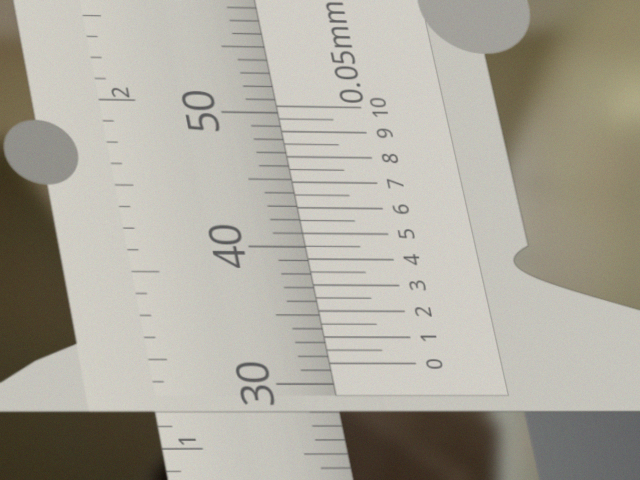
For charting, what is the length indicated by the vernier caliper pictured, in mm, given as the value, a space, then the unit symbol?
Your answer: 31.5 mm
